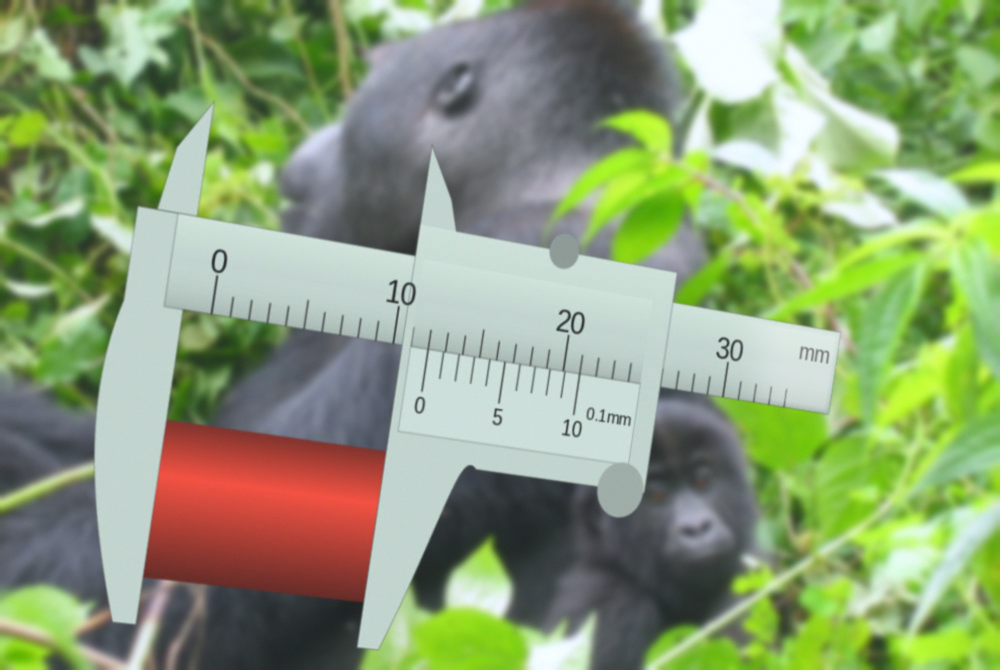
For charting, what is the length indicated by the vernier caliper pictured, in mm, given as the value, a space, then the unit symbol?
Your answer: 12.0 mm
